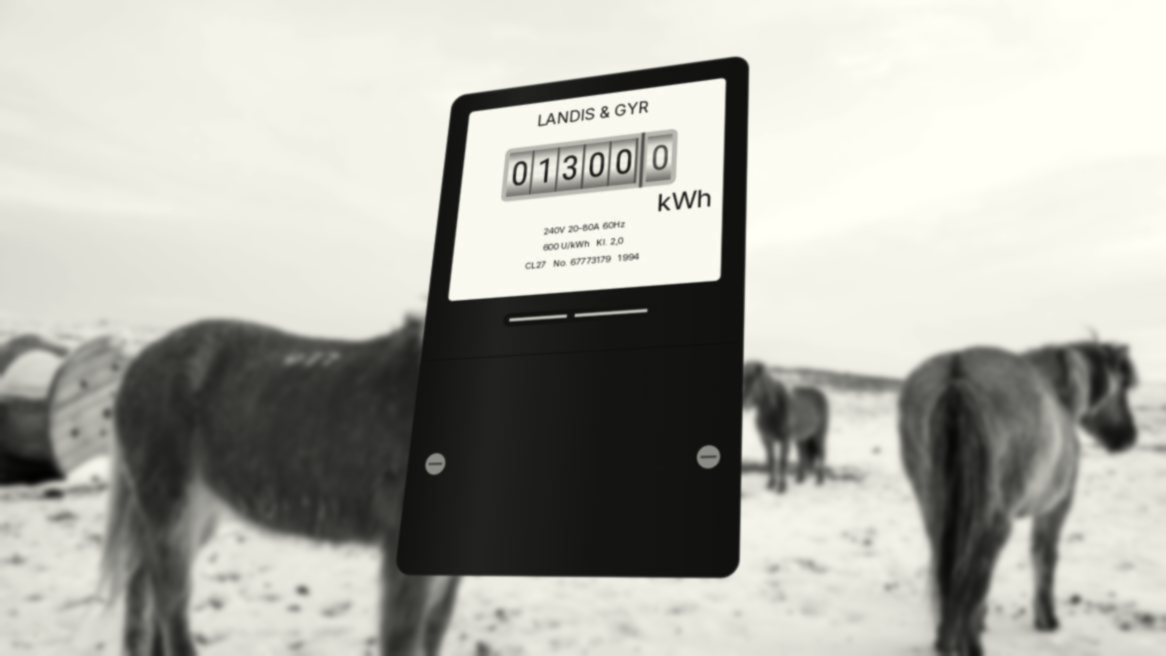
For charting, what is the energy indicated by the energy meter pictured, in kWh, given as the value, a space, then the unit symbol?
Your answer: 1300.0 kWh
